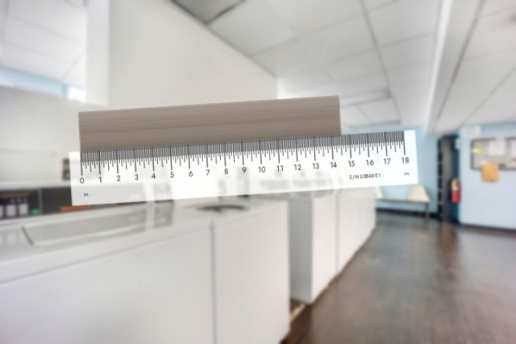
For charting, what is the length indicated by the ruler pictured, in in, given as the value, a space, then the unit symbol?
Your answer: 14.5 in
